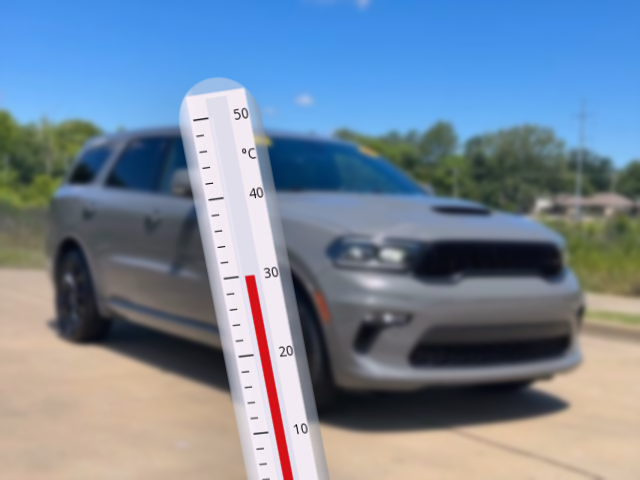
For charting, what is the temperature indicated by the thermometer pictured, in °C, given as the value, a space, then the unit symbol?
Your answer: 30 °C
